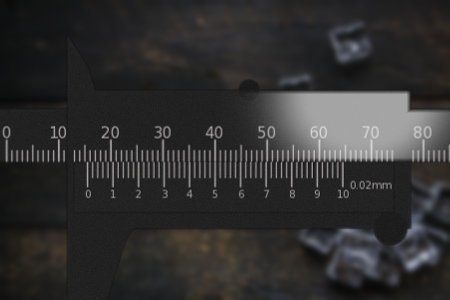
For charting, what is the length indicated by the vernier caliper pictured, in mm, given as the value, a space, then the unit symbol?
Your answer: 15.5 mm
